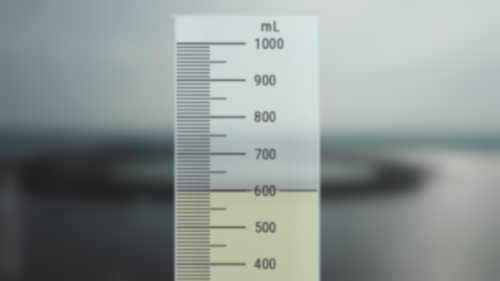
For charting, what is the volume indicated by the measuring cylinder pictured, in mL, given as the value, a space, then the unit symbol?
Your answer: 600 mL
